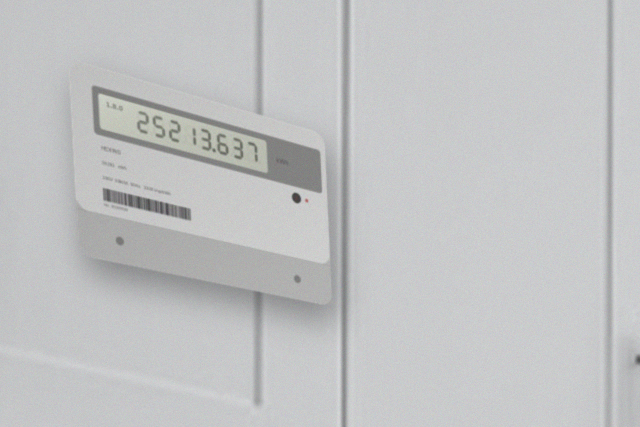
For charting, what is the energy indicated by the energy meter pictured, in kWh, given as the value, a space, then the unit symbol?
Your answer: 25213.637 kWh
